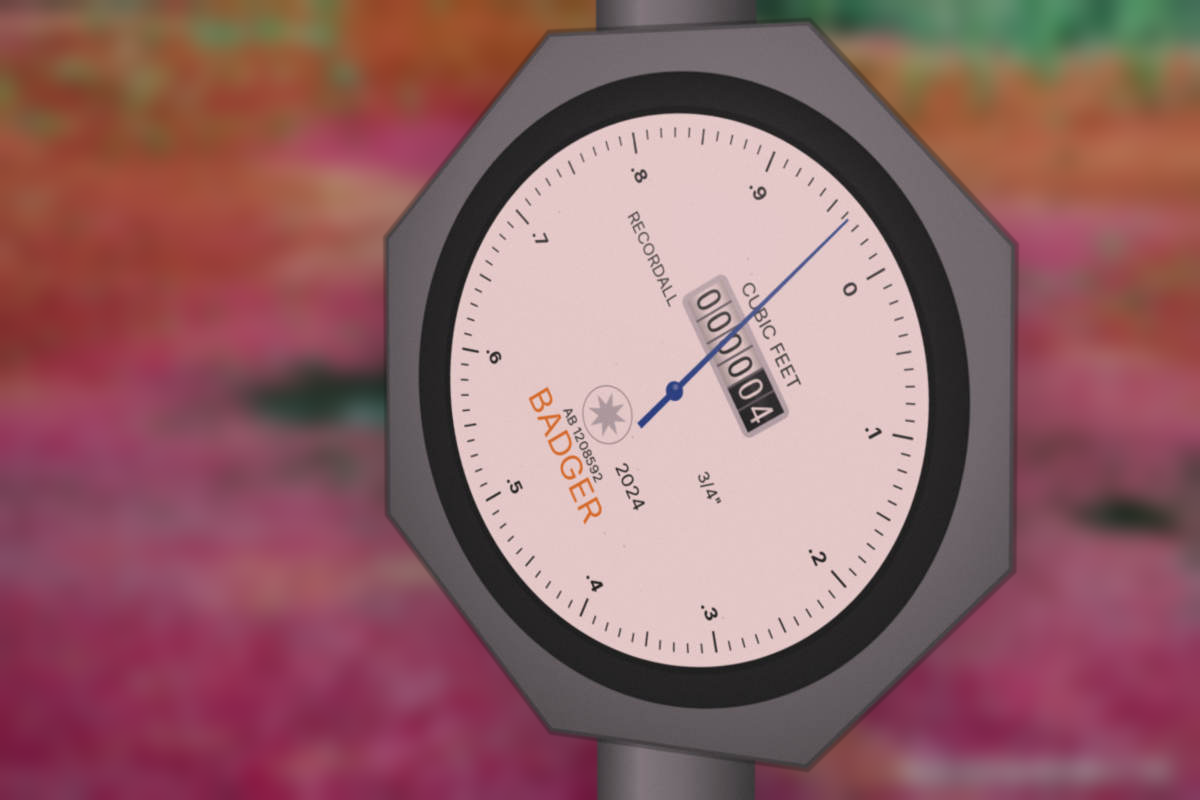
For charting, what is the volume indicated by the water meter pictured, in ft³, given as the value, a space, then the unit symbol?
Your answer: 3.96 ft³
